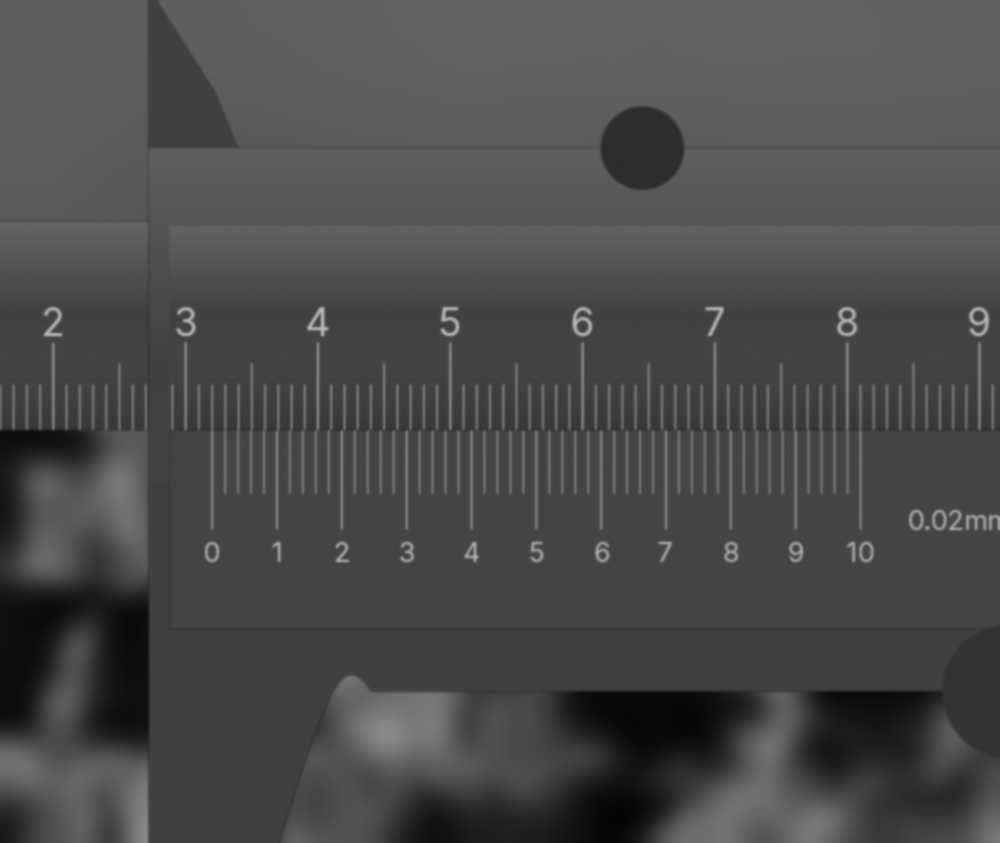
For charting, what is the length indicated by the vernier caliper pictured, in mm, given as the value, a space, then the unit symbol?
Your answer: 32.0 mm
